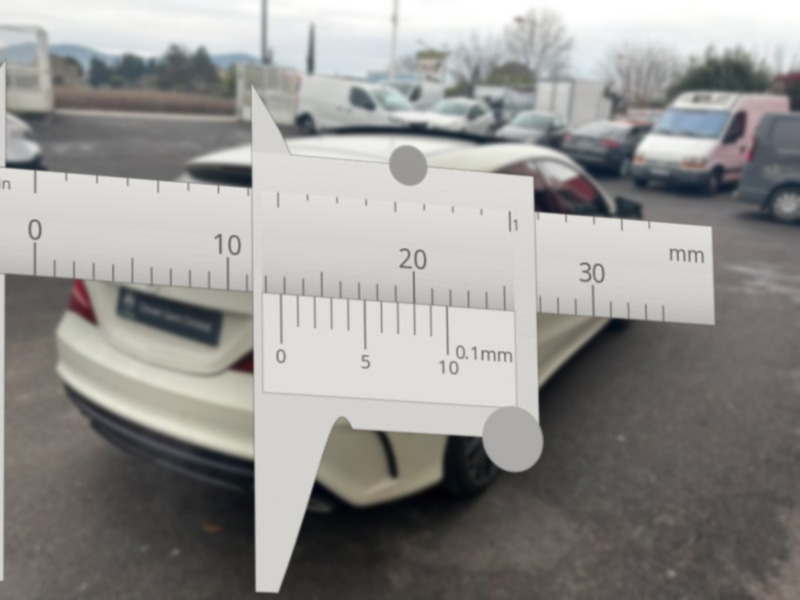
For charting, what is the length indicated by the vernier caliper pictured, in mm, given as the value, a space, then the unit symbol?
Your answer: 12.8 mm
